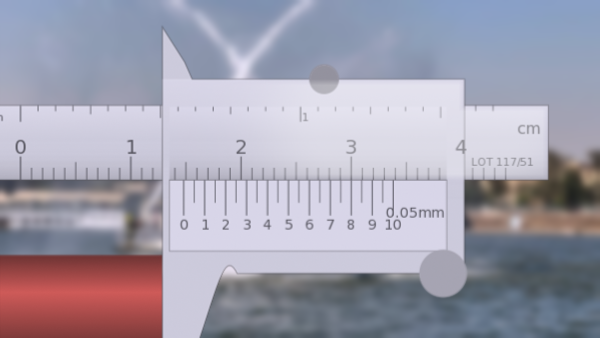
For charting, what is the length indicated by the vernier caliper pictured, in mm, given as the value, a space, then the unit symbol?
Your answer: 14.8 mm
